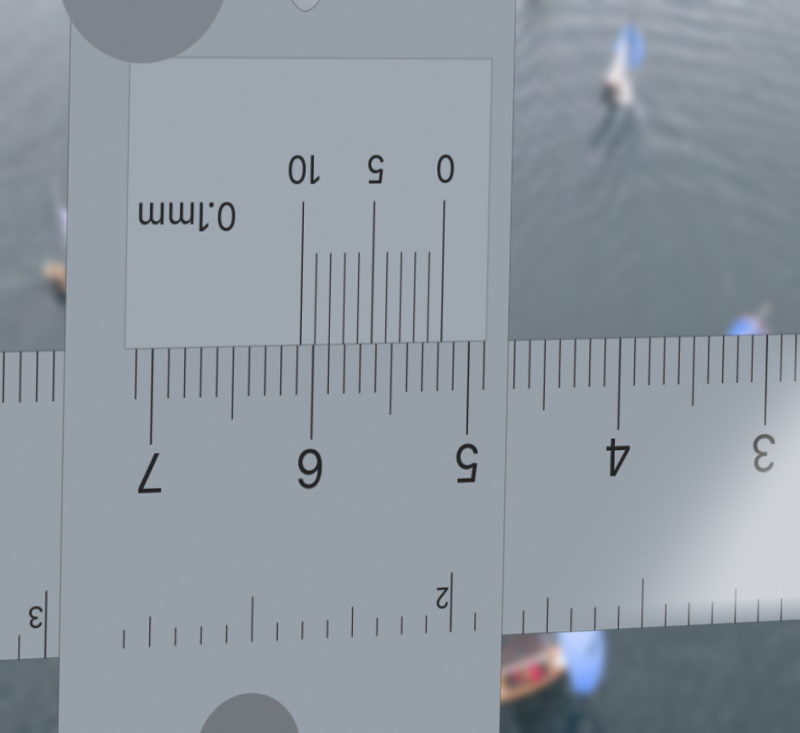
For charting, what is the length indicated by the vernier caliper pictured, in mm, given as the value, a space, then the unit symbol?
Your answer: 51.8 mm
